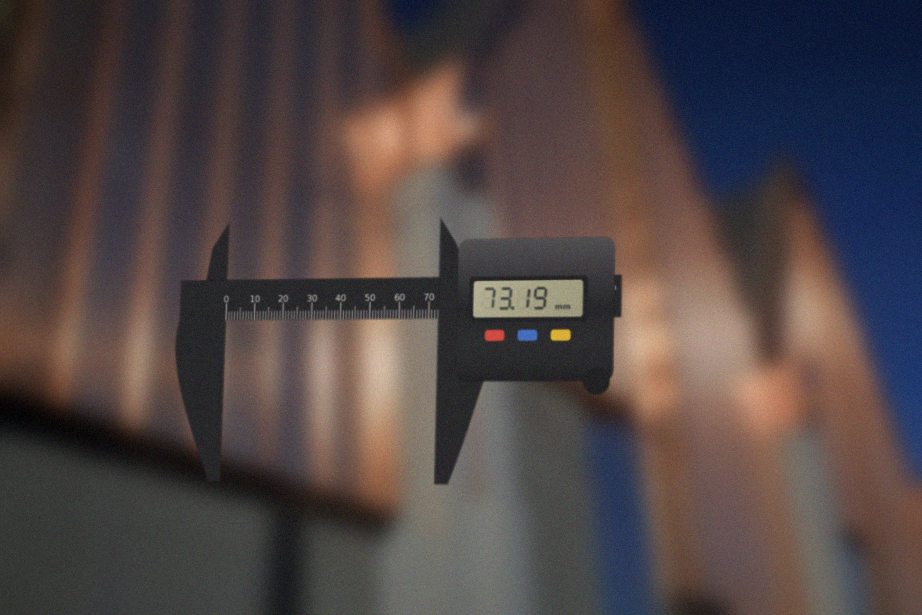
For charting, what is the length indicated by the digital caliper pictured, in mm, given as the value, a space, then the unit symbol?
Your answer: 73.19 mm
